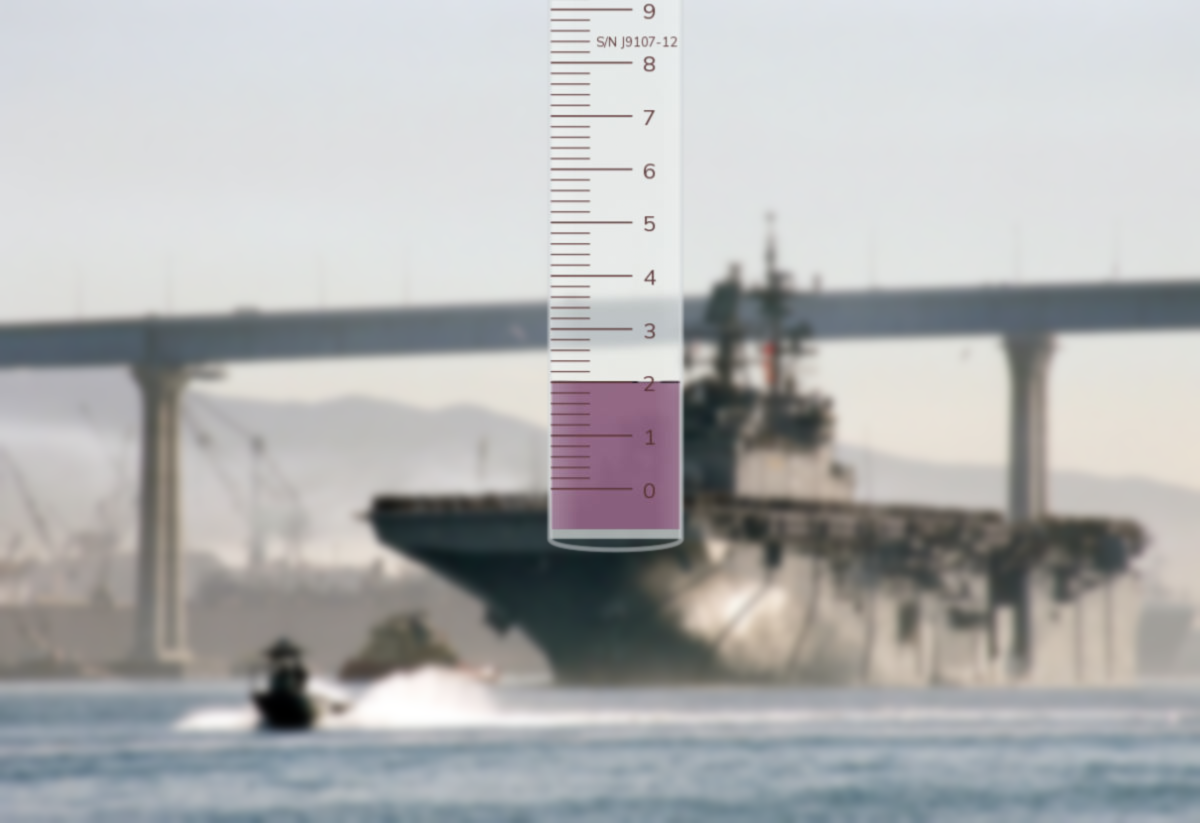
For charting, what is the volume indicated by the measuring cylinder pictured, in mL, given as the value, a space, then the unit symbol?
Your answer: 2 mL
